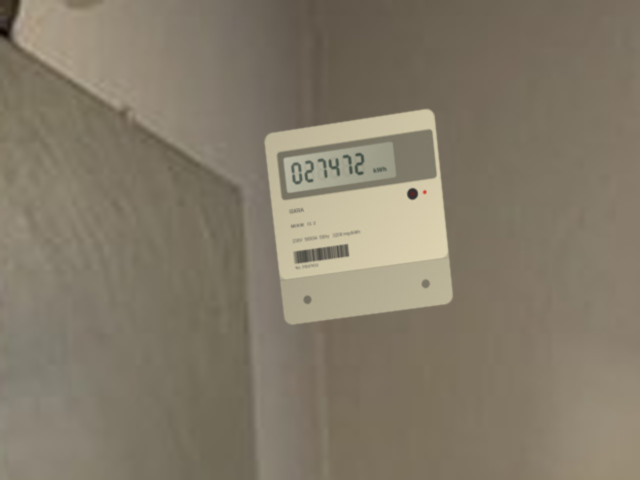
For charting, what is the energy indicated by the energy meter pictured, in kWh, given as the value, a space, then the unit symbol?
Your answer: 27472 kWh
